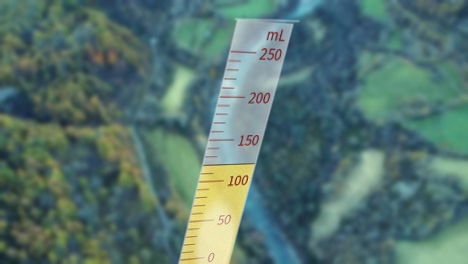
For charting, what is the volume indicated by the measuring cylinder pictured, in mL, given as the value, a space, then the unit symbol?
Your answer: 120 mL
